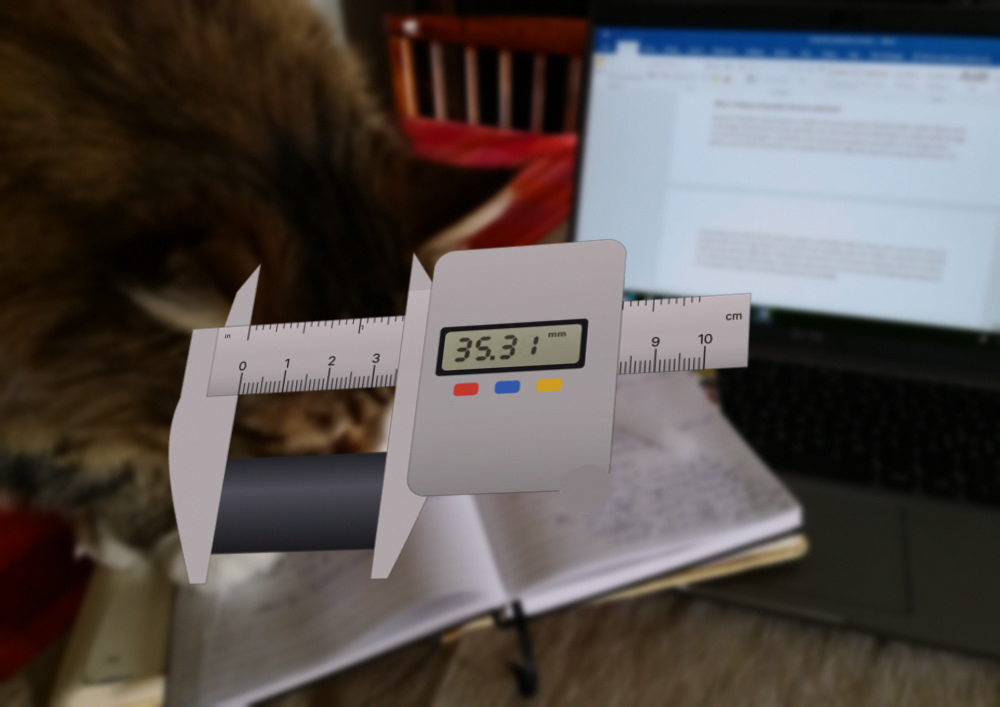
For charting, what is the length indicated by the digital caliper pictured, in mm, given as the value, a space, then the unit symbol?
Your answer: 35.31 mm
